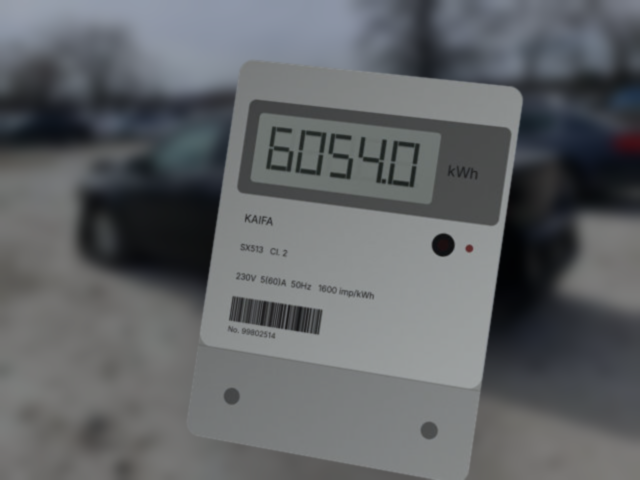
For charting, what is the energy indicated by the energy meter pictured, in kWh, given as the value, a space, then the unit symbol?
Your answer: 6054.0 kWh
